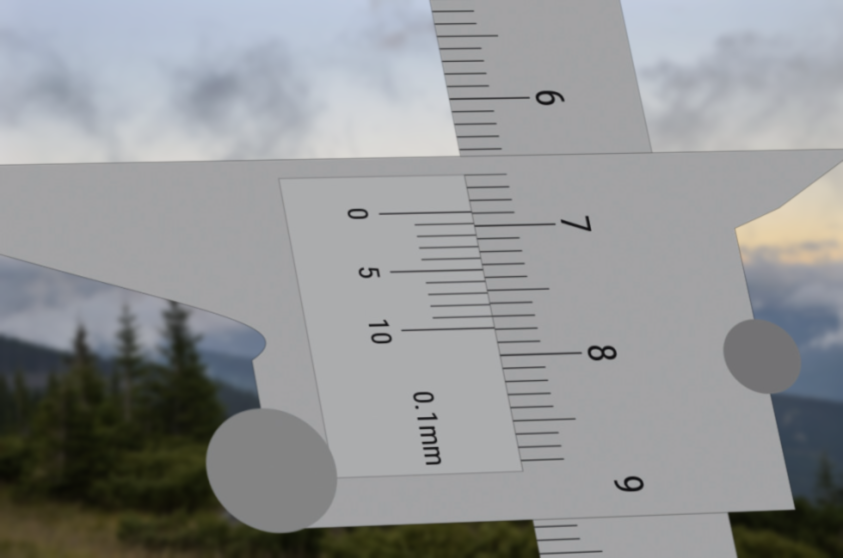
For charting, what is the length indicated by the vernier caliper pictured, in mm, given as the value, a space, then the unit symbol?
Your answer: 68.9 mm
